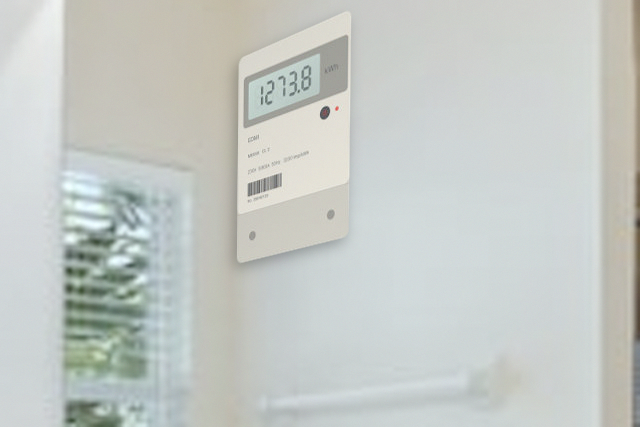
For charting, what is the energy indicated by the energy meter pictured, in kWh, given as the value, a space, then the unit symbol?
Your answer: 1273.8 kWh
